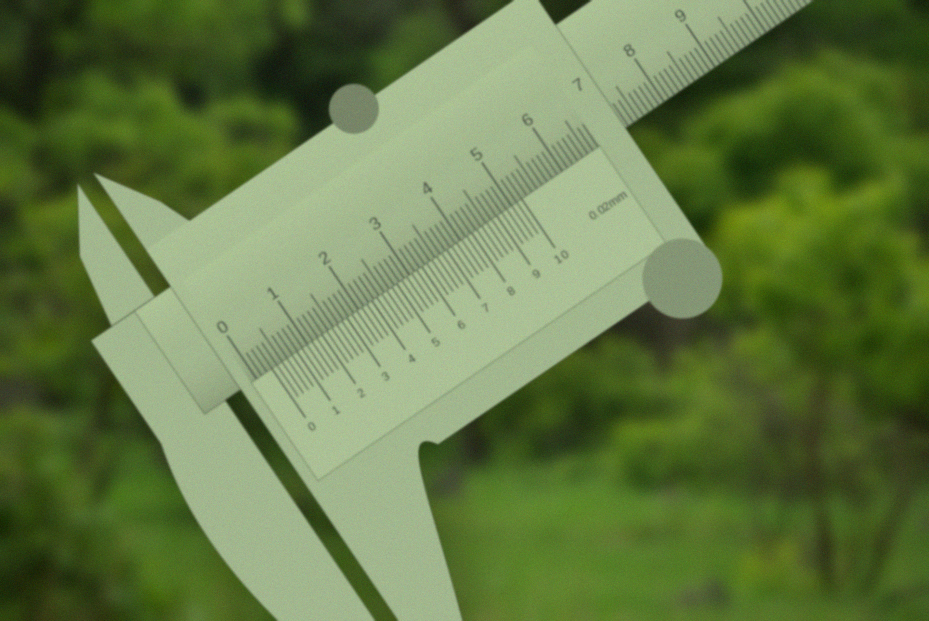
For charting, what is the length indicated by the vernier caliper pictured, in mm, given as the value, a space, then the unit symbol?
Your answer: 3.0 mm
